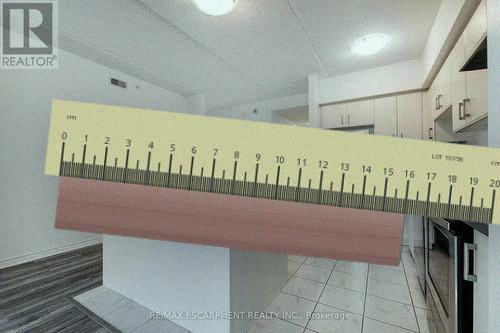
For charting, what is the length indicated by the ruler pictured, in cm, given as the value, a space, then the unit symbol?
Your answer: 16 cm
